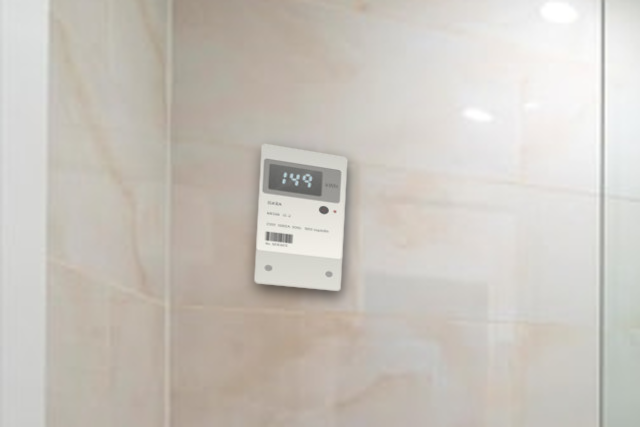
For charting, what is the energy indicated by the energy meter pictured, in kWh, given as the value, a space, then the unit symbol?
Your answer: 149 kWh
